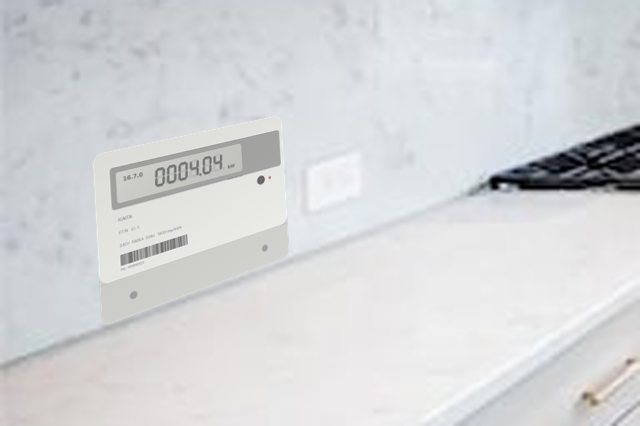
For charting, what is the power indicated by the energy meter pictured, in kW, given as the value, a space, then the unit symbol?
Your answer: 4.04 kW
